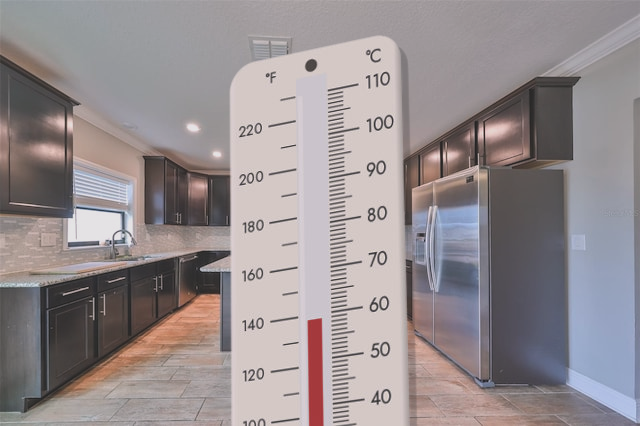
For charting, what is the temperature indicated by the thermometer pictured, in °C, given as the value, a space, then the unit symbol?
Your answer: 59 °C
